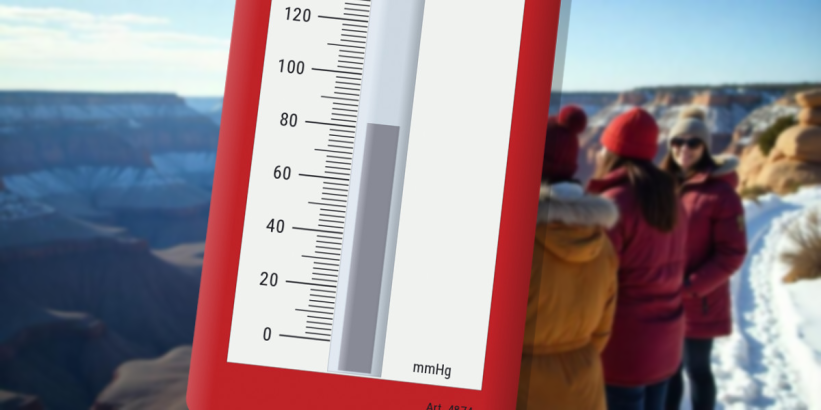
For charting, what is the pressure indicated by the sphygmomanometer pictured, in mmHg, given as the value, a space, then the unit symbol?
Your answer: 82 mmHg
